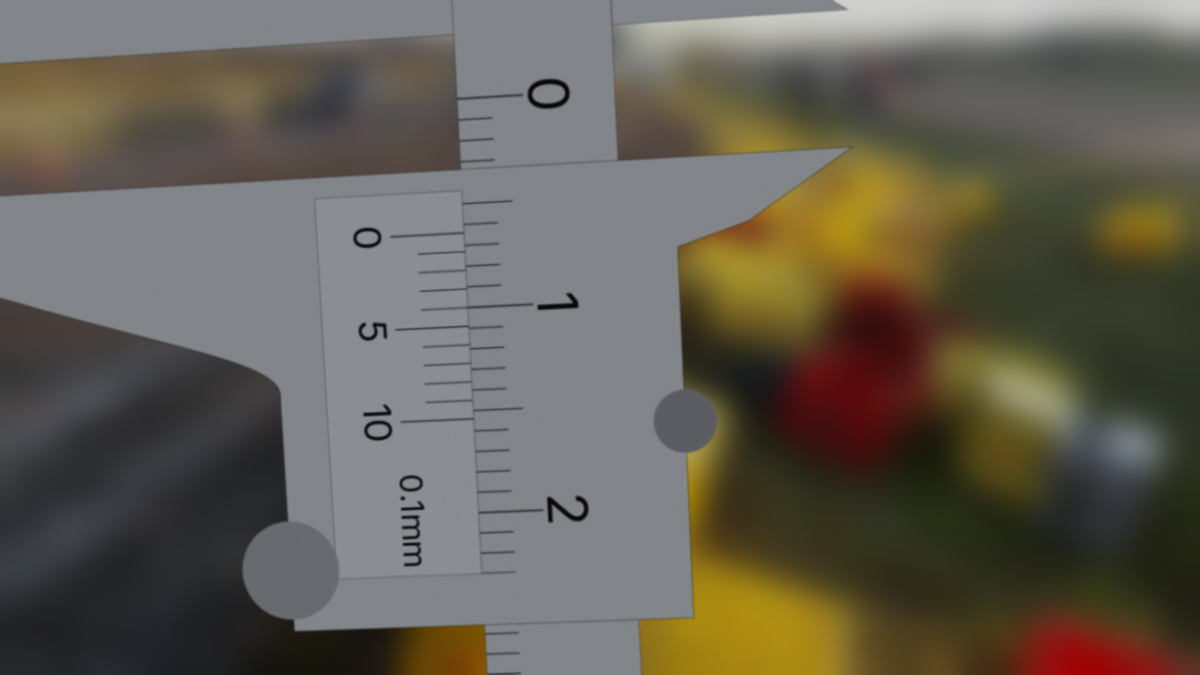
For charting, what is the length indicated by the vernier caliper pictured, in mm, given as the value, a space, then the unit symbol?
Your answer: 6.4 mm
